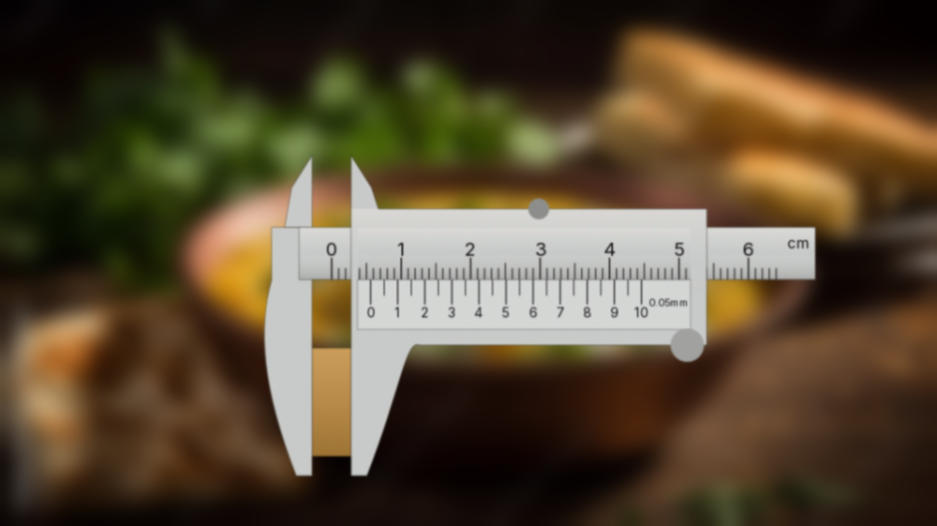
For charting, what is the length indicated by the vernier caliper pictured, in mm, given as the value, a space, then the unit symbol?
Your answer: 5.6 mm
